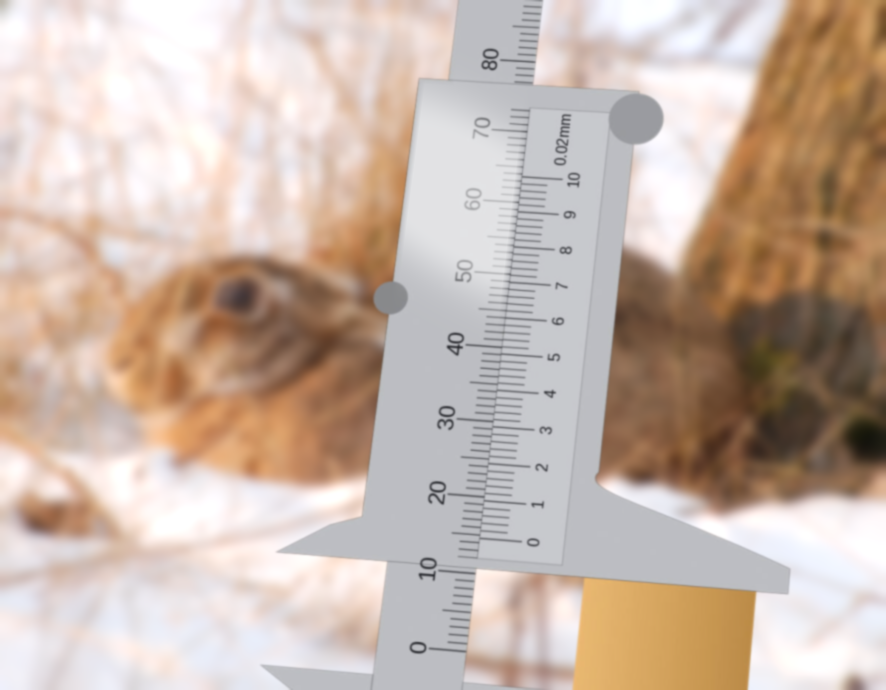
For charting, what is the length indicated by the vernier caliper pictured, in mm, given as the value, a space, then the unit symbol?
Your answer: 14.6 mm
